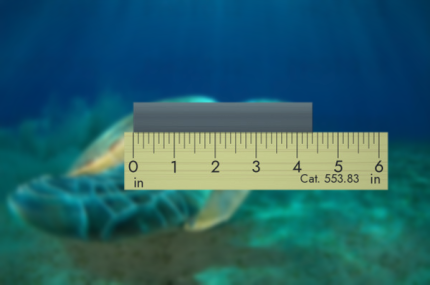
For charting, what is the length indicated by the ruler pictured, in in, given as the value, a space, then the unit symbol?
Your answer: 4.375 in
